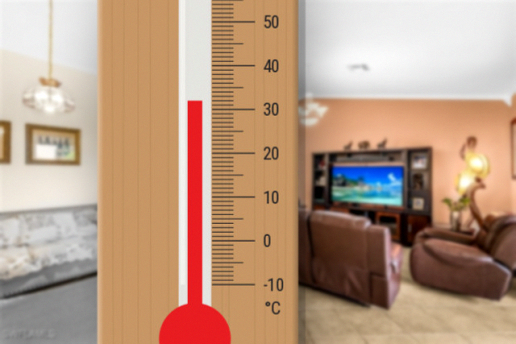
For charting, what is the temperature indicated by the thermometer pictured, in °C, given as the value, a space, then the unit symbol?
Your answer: 32 °C
